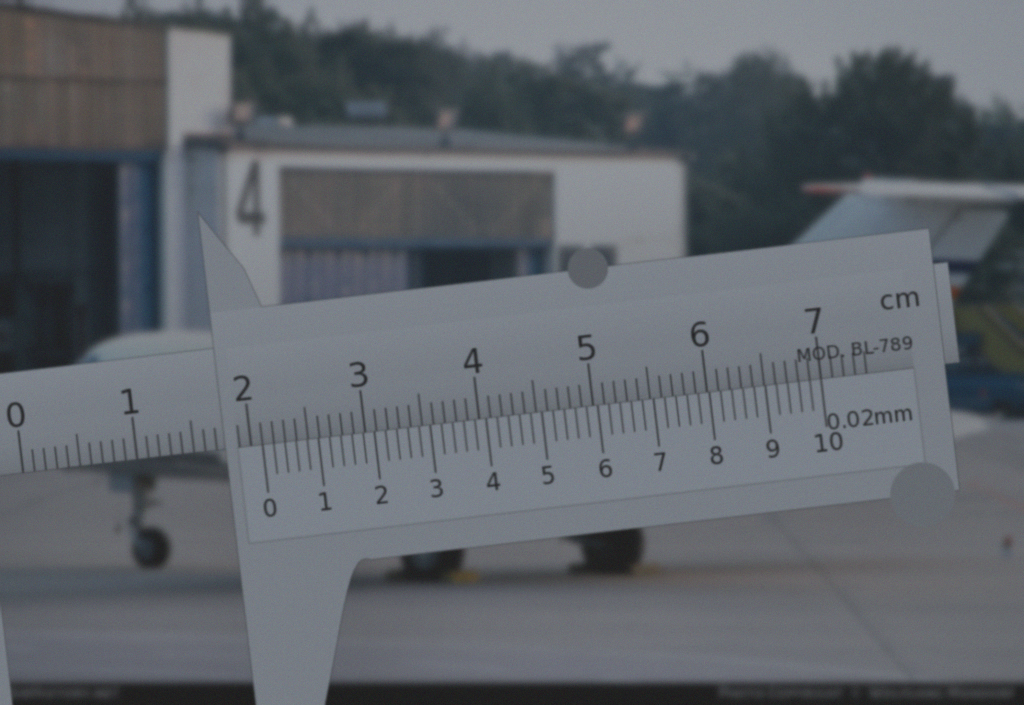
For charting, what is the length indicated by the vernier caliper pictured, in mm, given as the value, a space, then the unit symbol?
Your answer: 21.0 mm
